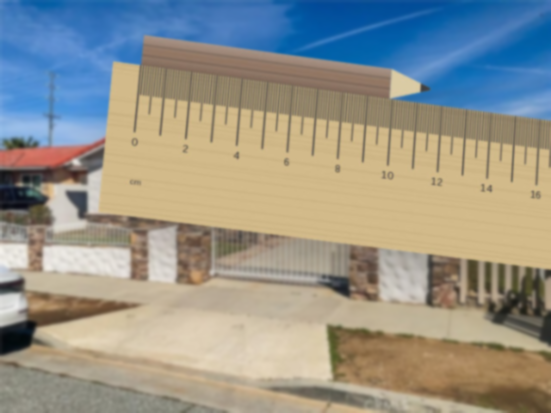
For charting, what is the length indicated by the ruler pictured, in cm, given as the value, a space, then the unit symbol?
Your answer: 11.5 cm
